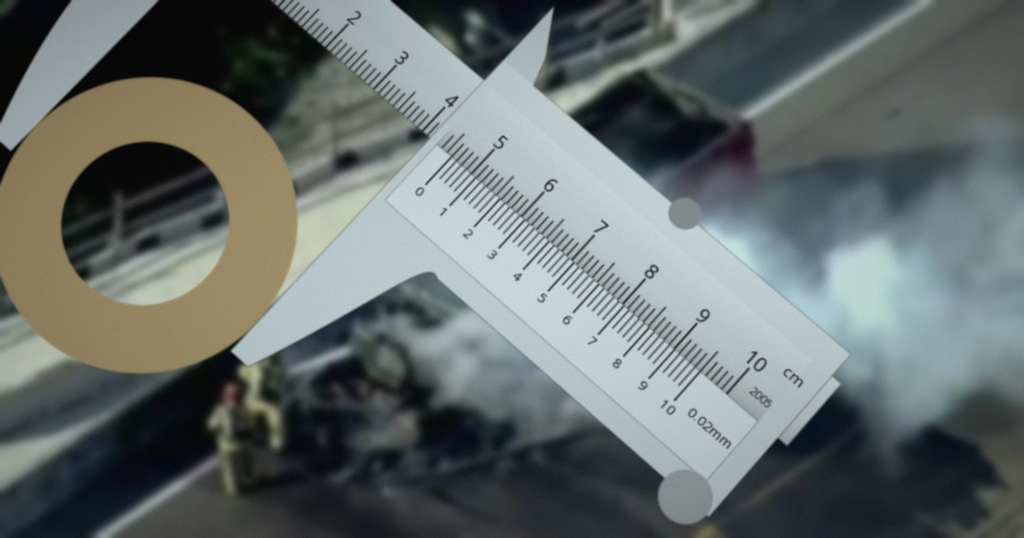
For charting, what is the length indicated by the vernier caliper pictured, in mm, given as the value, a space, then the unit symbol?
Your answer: 46.0 mm
